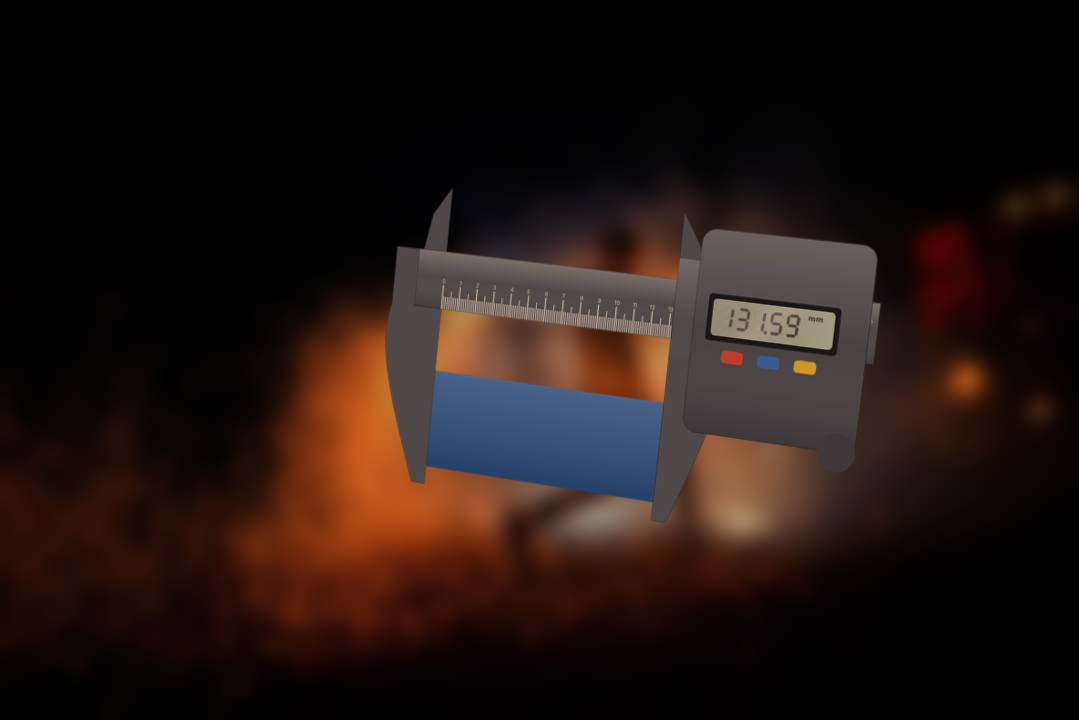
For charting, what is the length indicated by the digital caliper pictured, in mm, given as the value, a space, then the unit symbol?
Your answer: 131.59 mm
